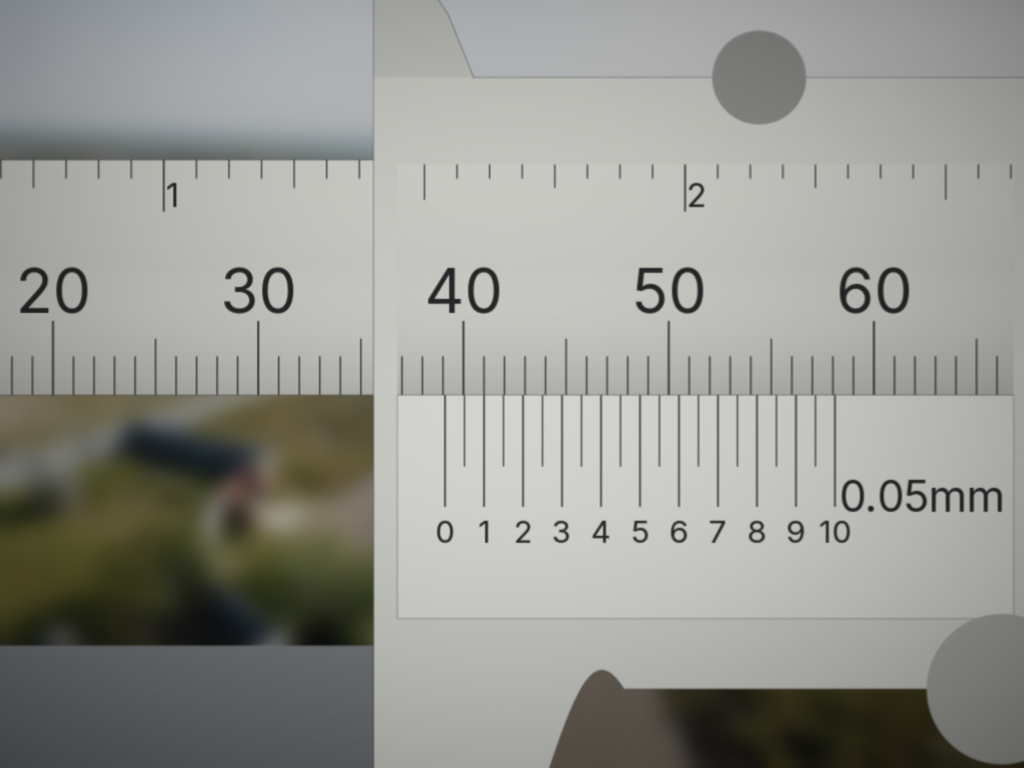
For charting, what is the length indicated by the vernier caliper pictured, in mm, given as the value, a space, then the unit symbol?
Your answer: 39.1 mm
